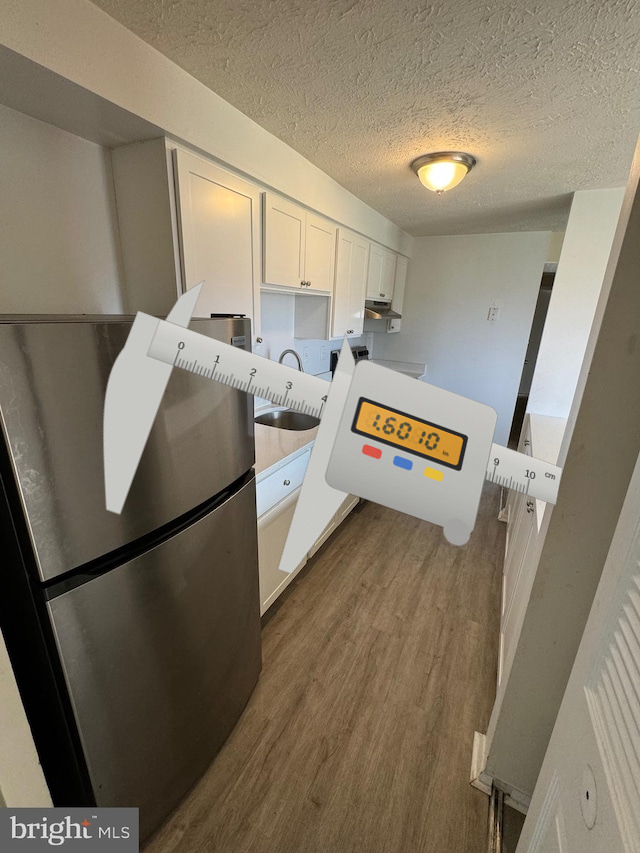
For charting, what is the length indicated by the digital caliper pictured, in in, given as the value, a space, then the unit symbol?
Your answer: 1.6010 in
